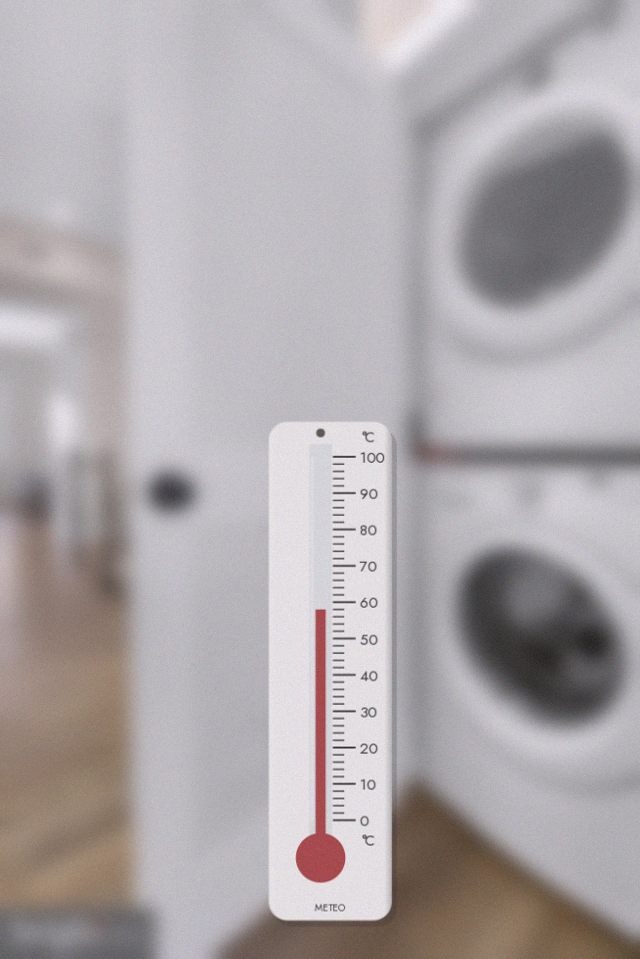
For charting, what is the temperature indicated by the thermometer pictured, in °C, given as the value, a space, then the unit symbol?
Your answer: 58 °C
